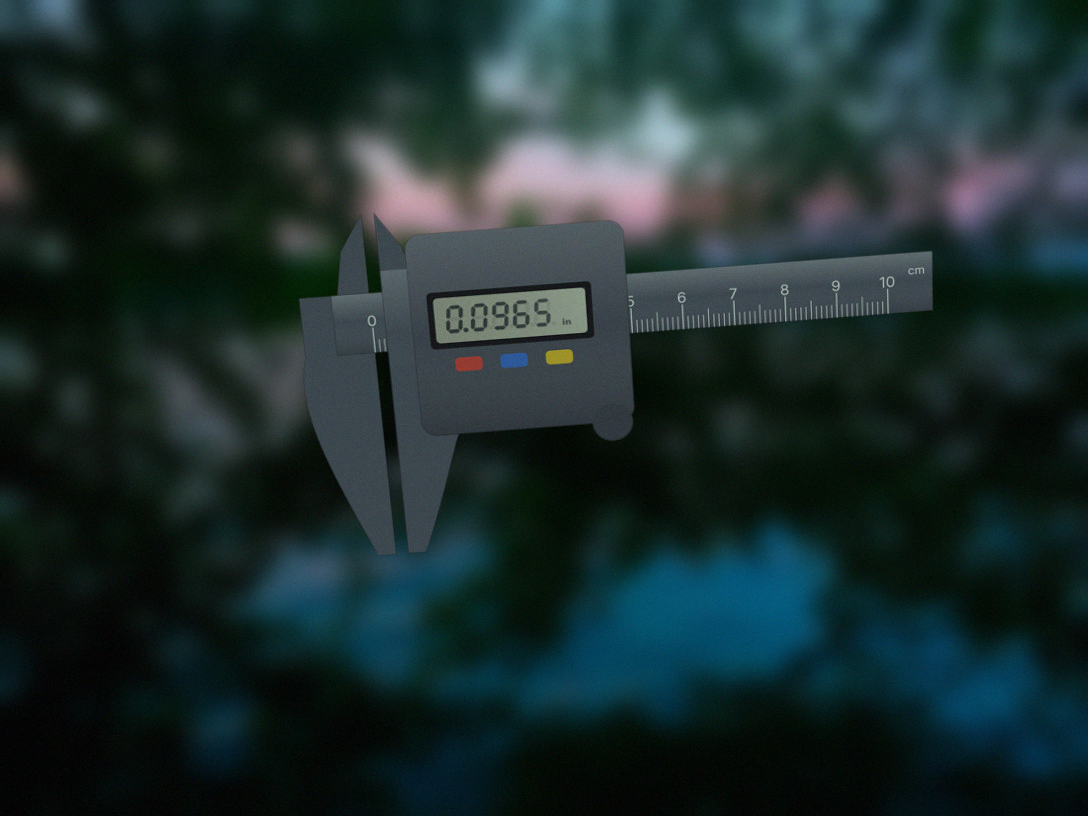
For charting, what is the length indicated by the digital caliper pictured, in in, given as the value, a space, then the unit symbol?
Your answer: 0.0965 in
